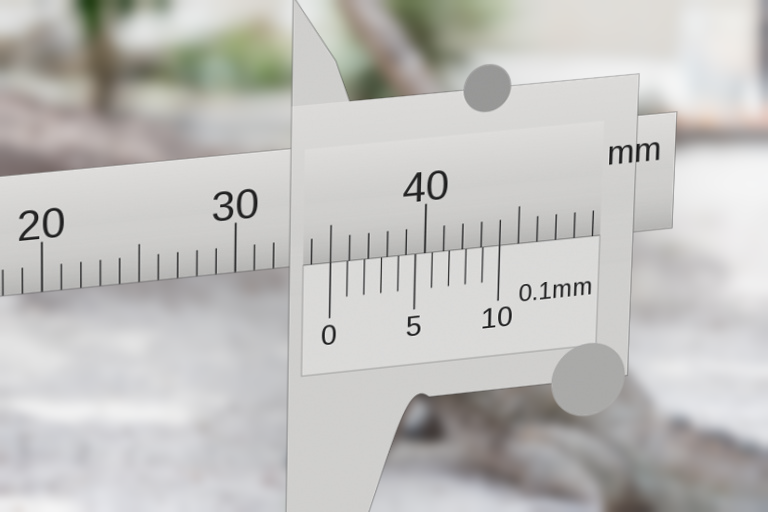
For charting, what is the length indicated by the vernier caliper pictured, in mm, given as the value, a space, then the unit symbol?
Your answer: 35.0 mm
